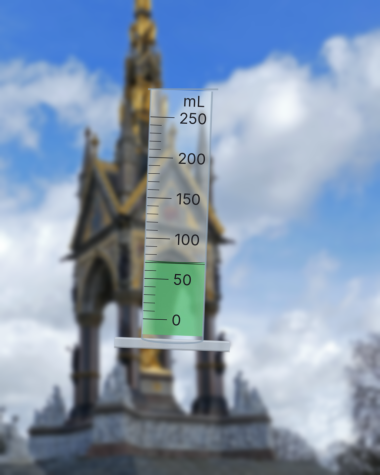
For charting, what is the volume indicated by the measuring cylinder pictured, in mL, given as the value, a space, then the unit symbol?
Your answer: 70 mL
